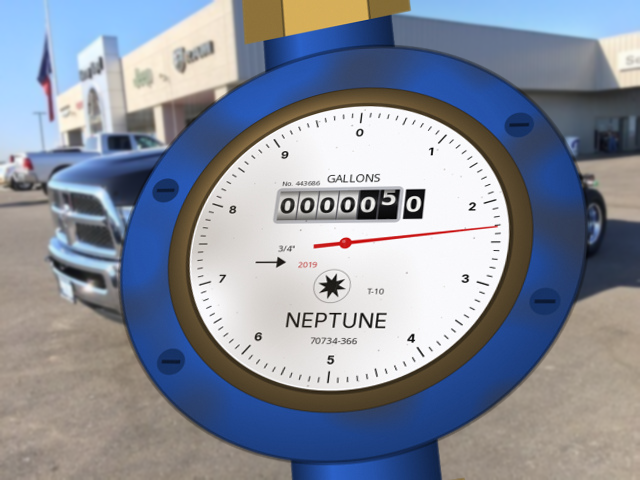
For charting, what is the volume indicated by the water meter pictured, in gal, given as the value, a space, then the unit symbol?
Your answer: 52.3 gal
